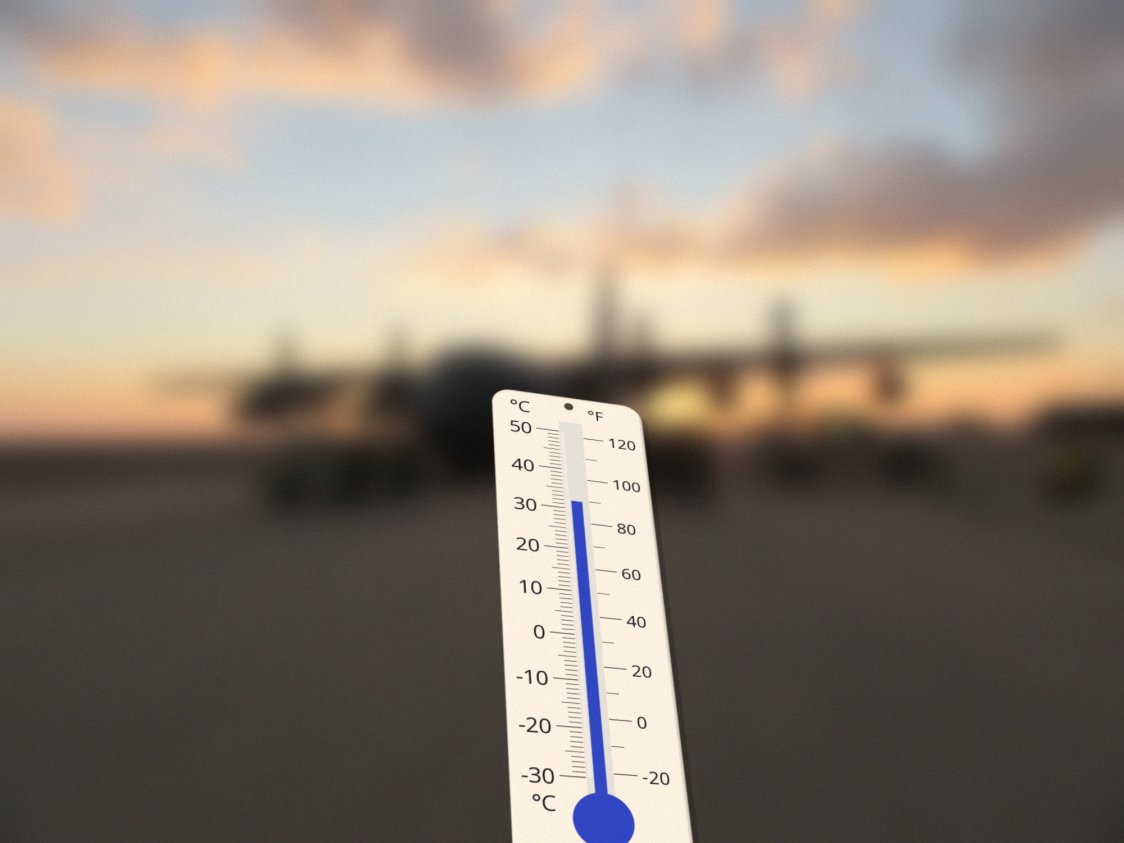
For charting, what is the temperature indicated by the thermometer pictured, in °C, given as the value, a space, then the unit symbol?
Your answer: 32 °C
